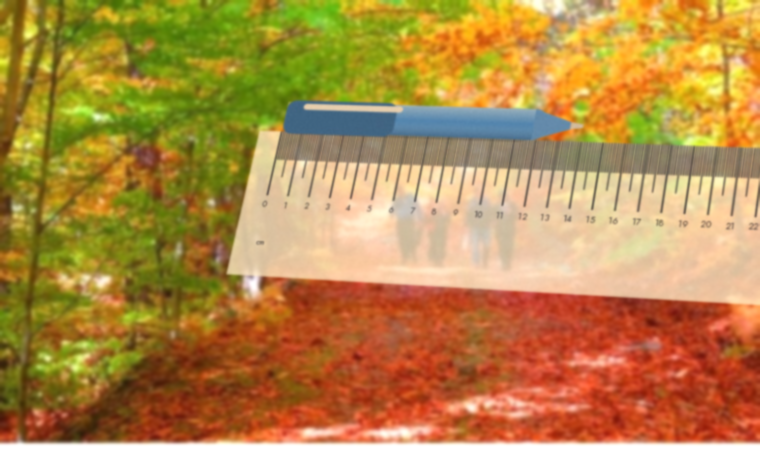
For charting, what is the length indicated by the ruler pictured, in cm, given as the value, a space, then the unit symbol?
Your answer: 14 cm
